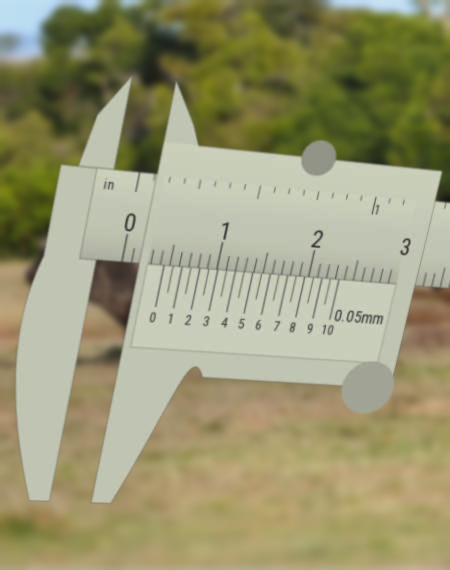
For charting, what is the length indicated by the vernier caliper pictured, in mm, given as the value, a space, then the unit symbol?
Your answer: 4.4 mm
